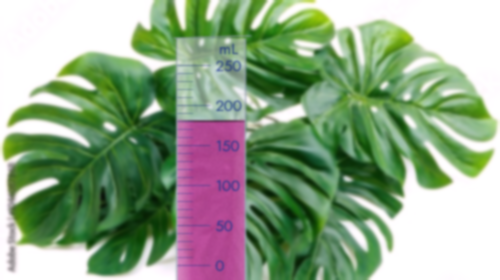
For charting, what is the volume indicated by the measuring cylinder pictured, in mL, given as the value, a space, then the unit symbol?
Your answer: 180 mL
